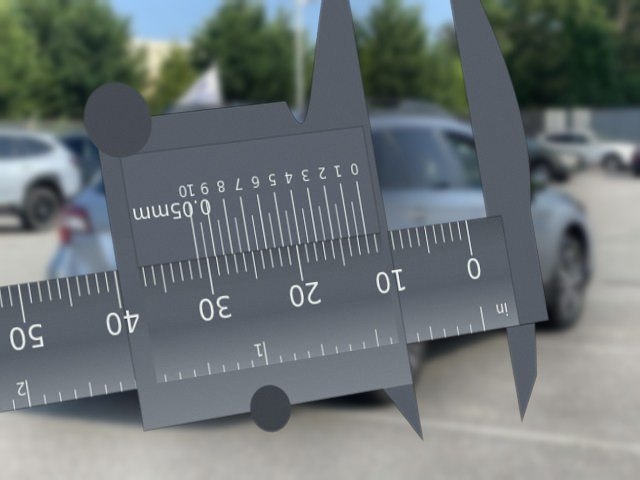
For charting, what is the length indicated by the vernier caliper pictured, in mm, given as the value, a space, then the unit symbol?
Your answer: 12.0 mm
